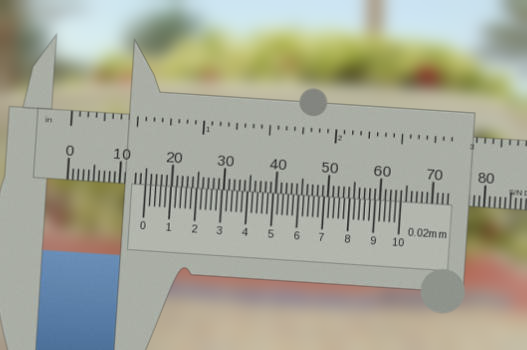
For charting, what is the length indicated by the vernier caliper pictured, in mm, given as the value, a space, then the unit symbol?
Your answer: 15.0 mm
